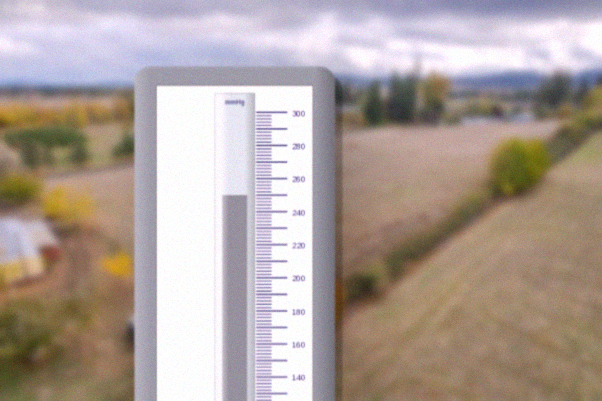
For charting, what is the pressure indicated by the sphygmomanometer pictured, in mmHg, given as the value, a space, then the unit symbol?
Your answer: 250 mmHg
